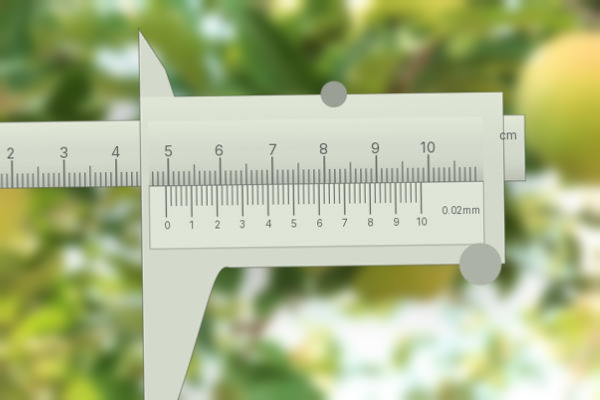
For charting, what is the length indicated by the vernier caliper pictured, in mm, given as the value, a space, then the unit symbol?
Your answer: 49.5 mm
